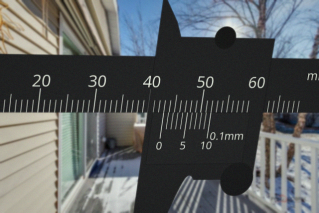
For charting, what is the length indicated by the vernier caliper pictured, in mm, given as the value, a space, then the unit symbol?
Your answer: 43.0 mm
